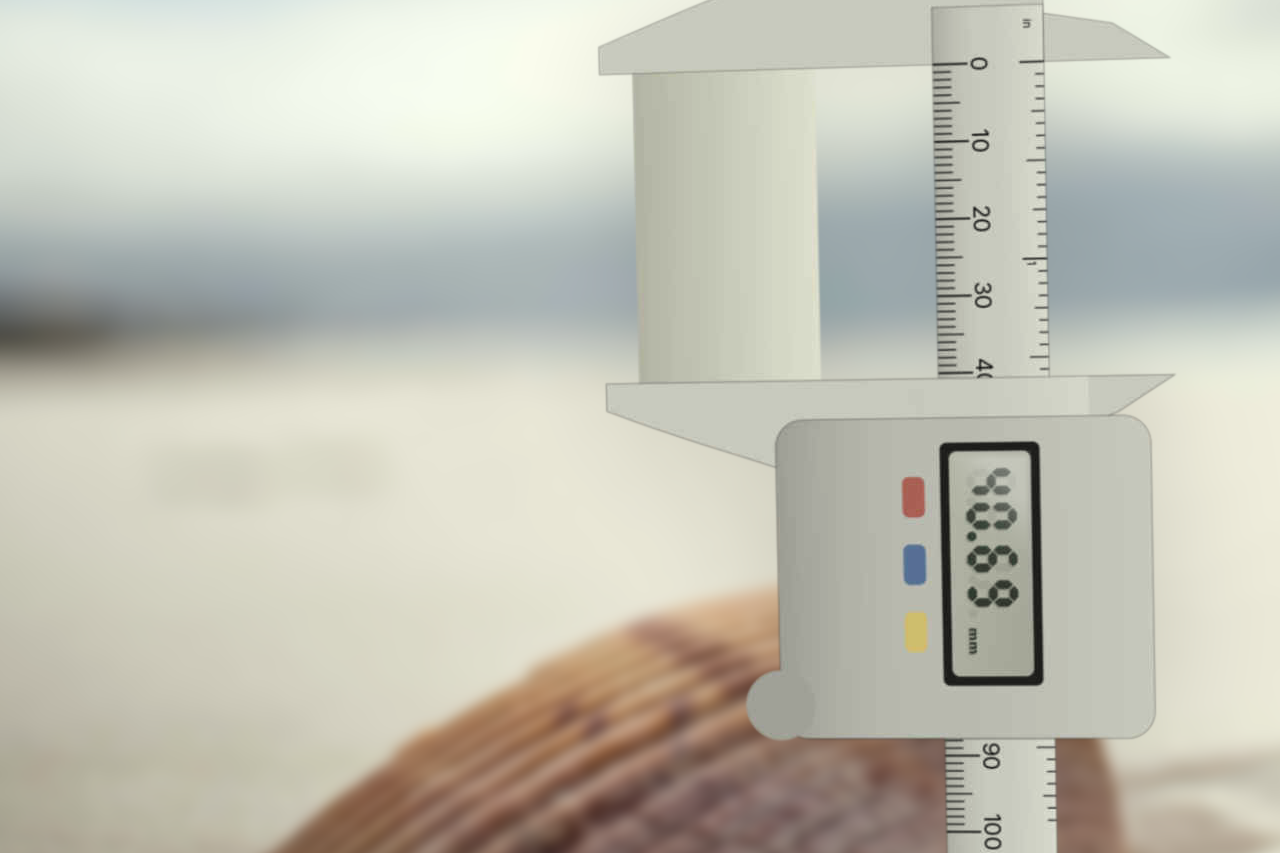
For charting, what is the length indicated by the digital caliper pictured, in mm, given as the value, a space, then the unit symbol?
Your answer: 40.69 mm
